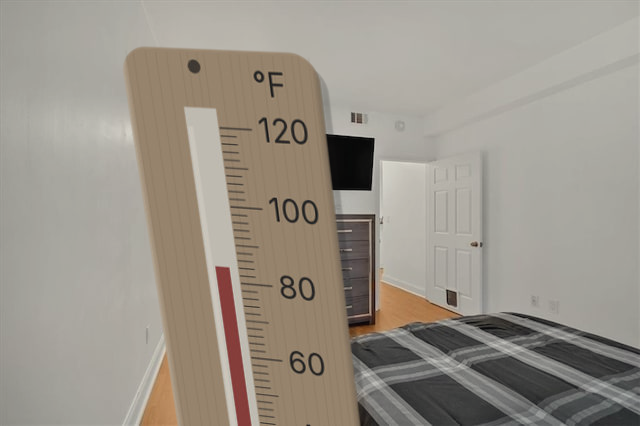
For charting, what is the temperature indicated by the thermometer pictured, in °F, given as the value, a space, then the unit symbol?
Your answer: 84 °F
